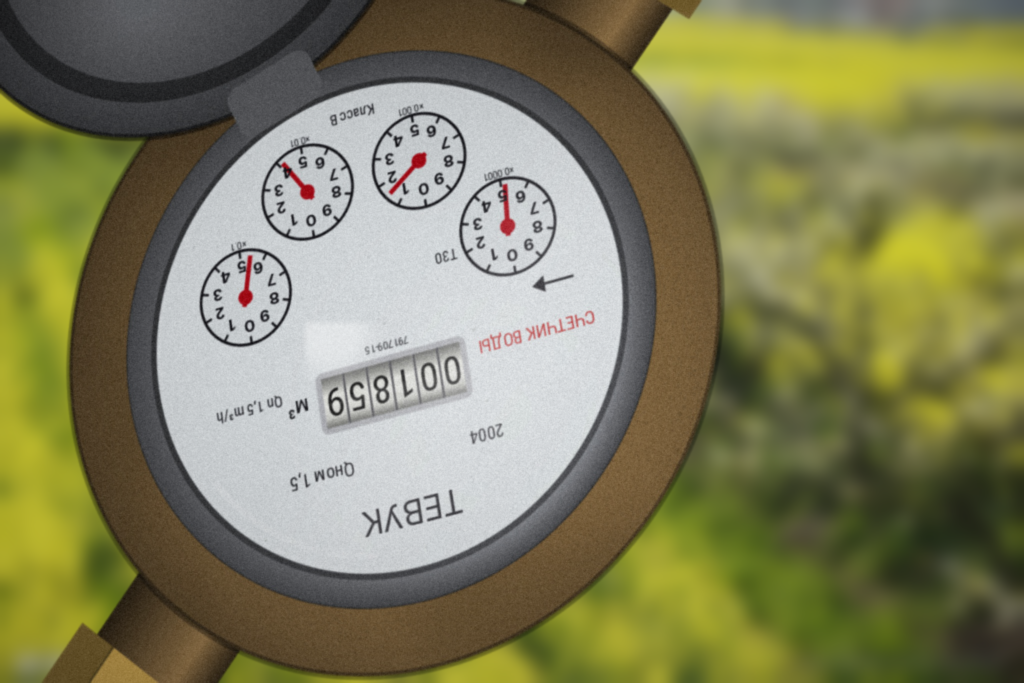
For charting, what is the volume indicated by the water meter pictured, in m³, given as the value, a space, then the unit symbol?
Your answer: 1859.5415 m³
